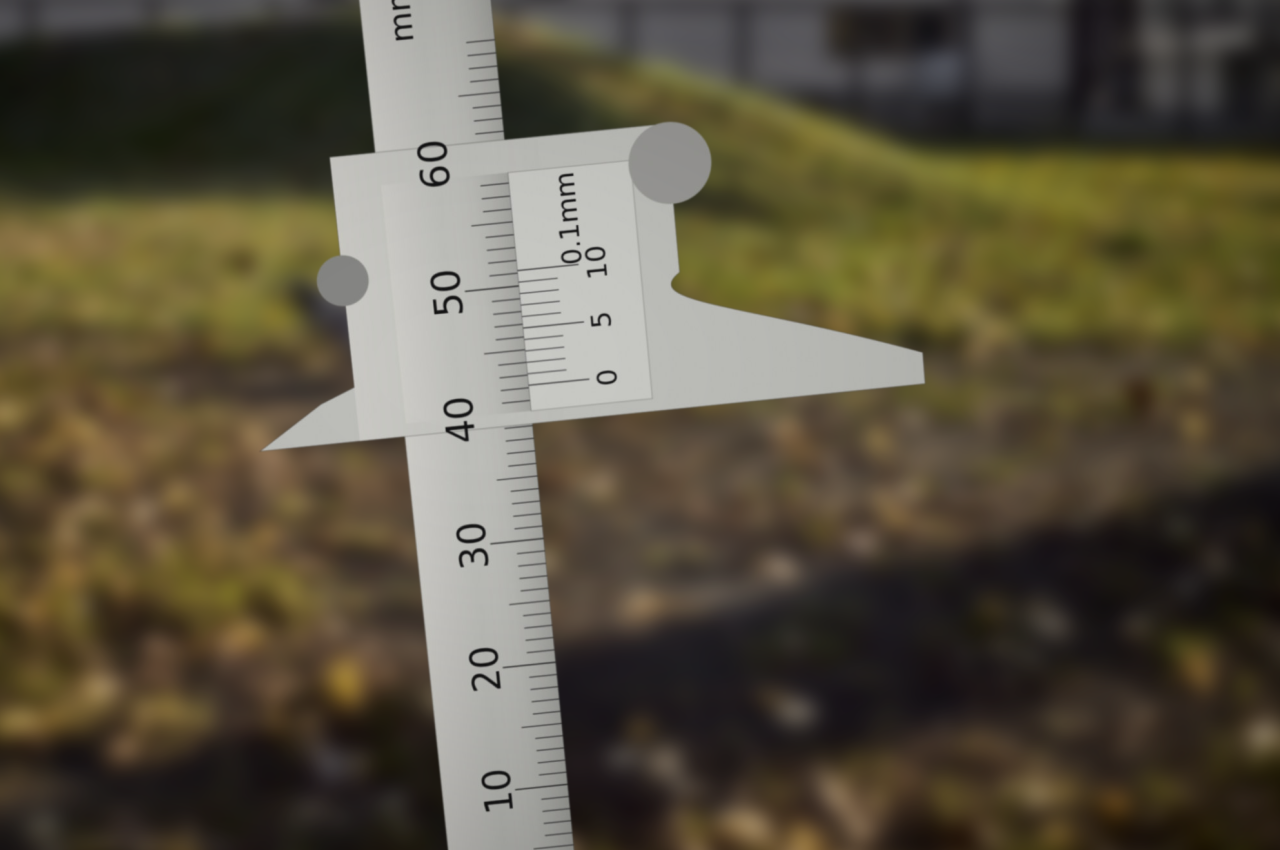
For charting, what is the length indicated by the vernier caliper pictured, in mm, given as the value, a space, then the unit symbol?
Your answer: 42.2 mm
